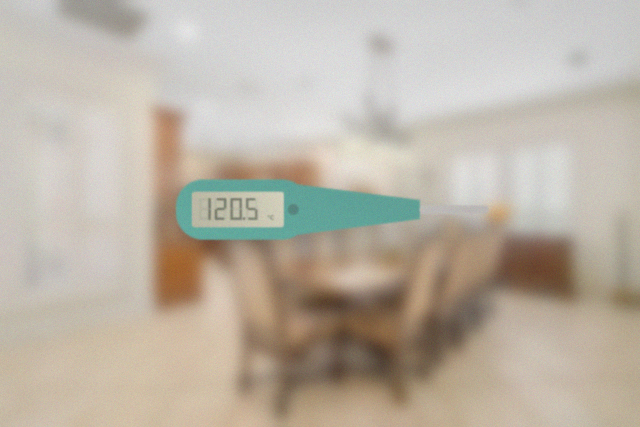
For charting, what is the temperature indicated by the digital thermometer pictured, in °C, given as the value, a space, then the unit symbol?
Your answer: 120.5 °C
